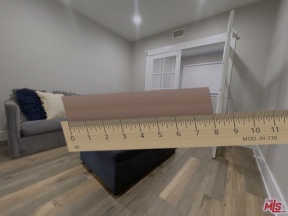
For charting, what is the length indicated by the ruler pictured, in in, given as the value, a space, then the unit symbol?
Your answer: 8 in
